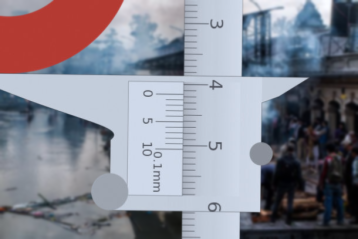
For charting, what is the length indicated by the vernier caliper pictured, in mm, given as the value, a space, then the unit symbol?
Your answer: 41.6 mm
